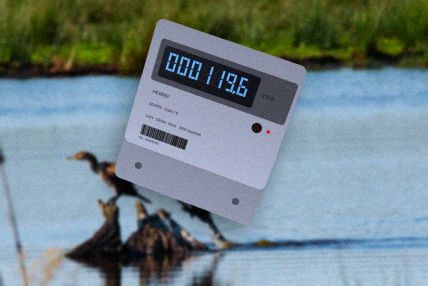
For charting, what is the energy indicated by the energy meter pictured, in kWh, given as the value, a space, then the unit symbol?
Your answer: 119.6 kWh
